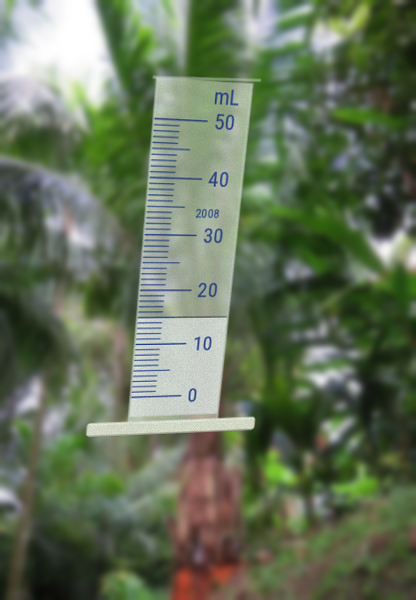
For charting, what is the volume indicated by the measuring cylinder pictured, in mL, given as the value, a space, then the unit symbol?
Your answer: 15 mL
